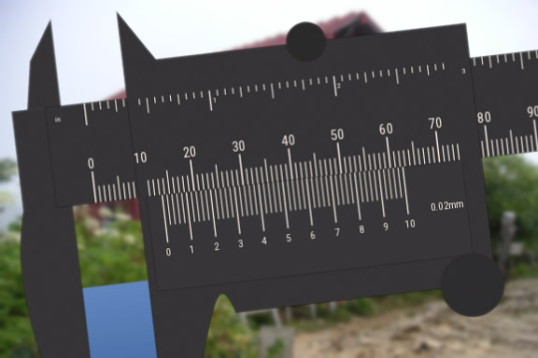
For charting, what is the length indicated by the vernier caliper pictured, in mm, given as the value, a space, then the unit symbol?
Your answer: 13.5 mm
